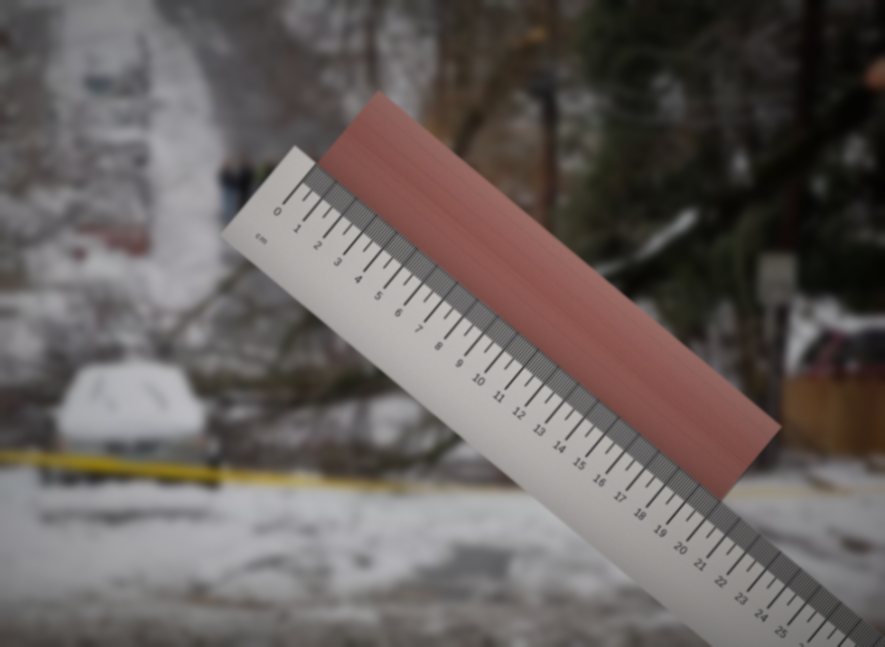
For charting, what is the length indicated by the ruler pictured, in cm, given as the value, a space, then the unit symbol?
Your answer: 20 cm
